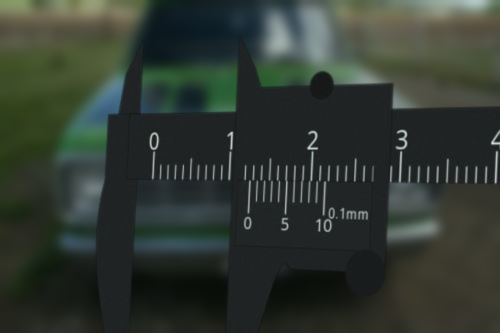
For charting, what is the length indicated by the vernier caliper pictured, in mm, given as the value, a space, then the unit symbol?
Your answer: 12.6 mm
